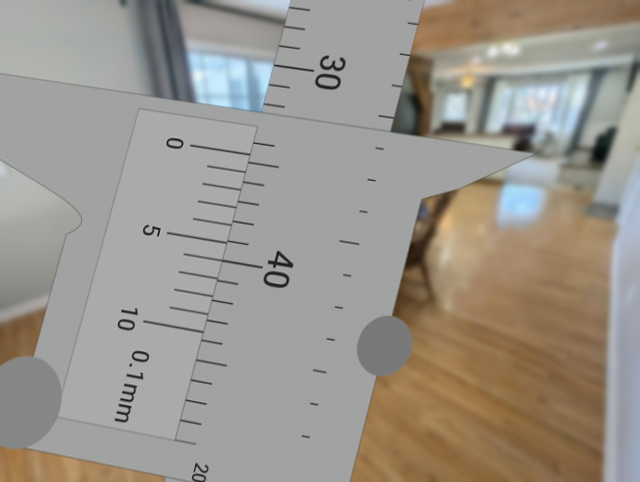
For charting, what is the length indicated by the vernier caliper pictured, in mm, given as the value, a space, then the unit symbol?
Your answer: 34.6 mm
